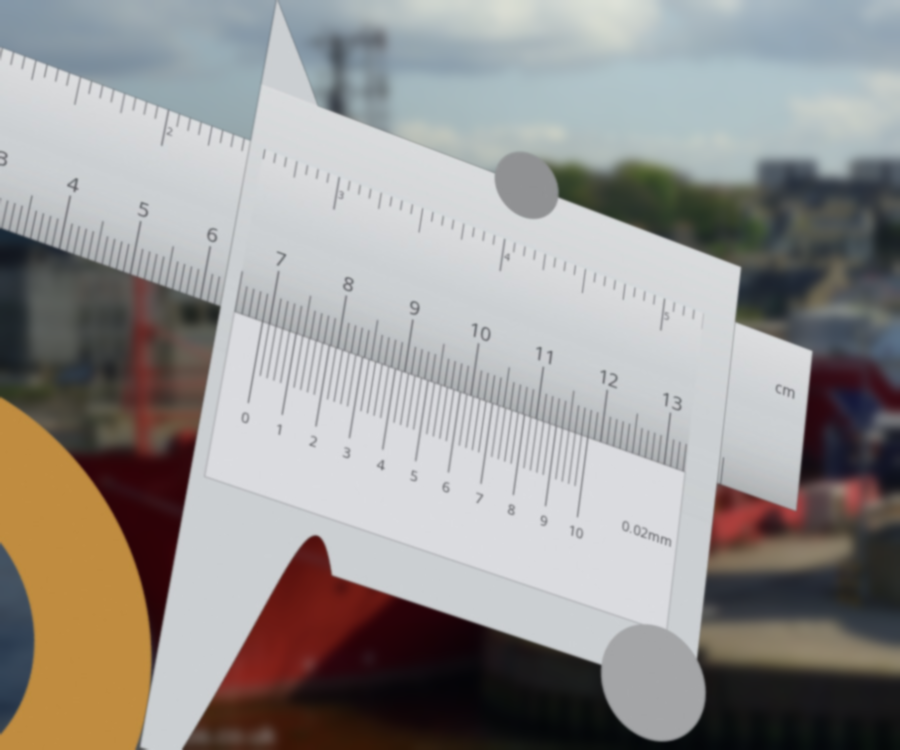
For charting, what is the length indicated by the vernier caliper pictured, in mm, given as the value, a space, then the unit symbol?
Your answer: 69.0 mm
